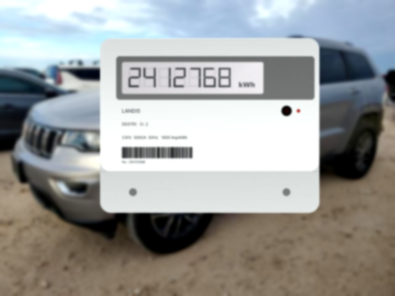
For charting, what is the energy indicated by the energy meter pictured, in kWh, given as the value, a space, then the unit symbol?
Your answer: 2412768 kWh
